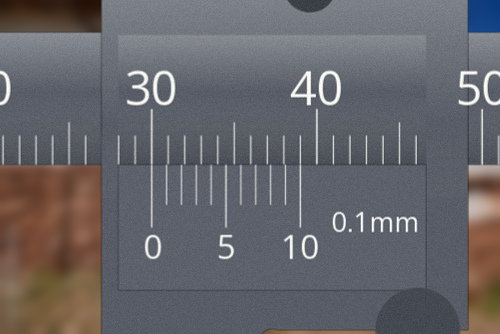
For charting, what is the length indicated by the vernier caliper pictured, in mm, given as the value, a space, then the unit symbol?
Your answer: 30.0 mm
